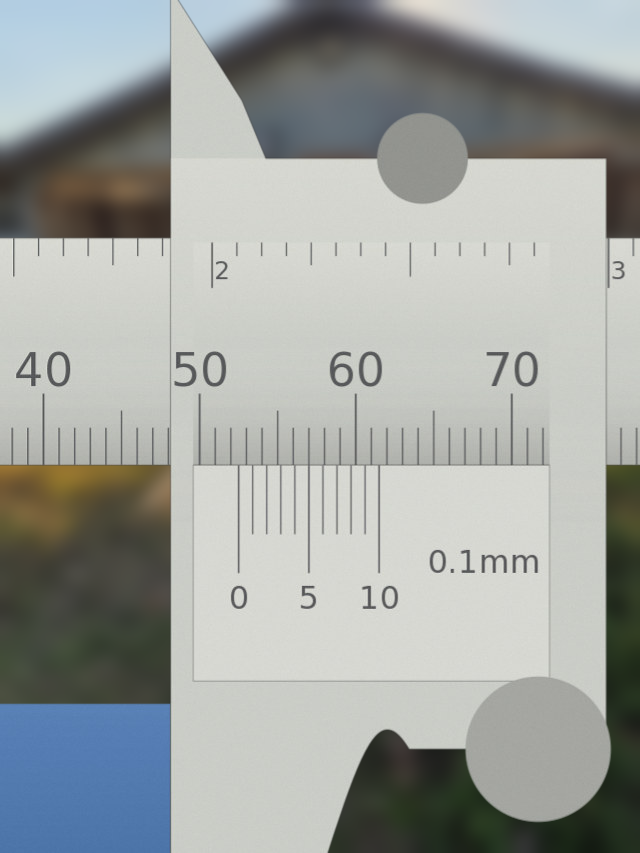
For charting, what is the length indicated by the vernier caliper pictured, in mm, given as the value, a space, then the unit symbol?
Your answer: 52.5 mm
